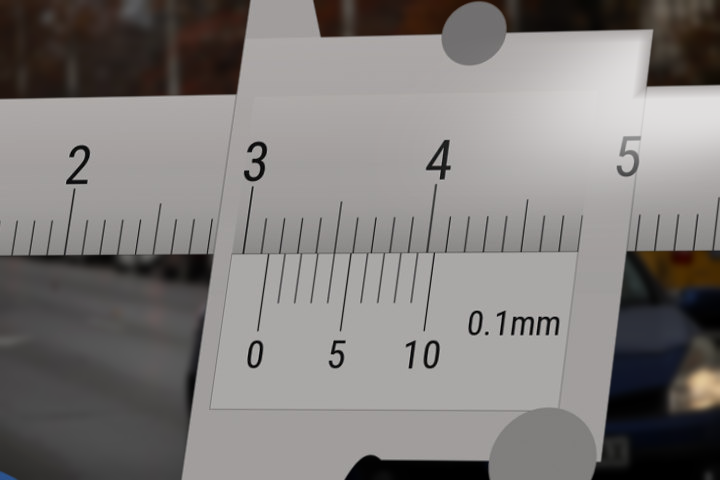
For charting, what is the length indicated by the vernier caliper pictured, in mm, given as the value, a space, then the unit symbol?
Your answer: 31.4 mm
